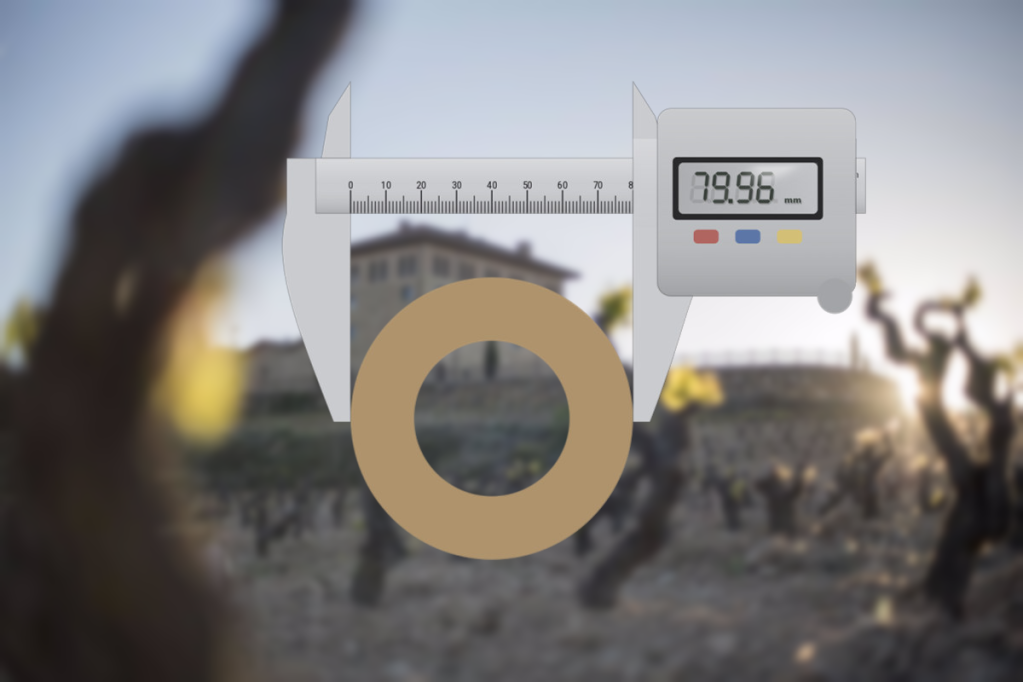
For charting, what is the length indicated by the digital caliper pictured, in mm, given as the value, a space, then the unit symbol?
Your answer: 79.96 mm
